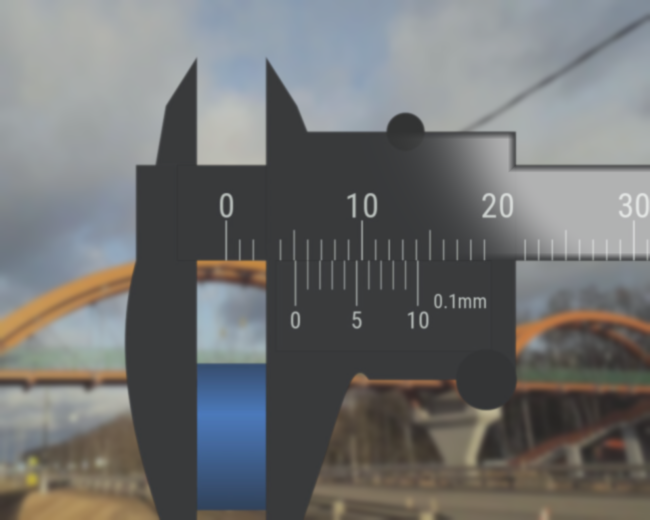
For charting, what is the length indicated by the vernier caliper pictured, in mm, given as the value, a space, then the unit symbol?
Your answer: 5.1 mm
